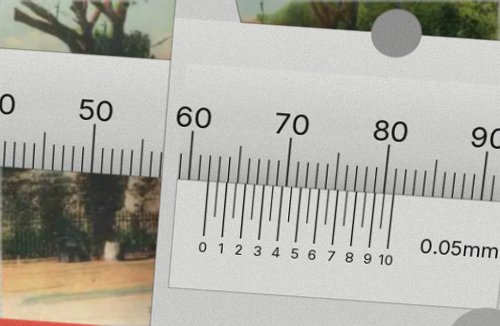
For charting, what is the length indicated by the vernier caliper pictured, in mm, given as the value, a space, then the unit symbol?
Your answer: 62.0 mm
